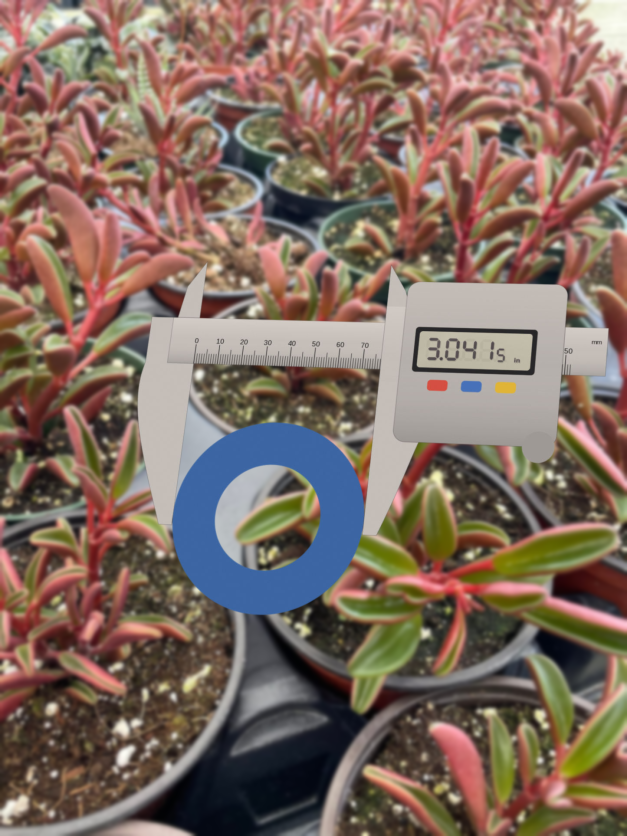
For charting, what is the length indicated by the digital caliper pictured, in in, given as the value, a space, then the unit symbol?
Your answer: 3.0415 in
